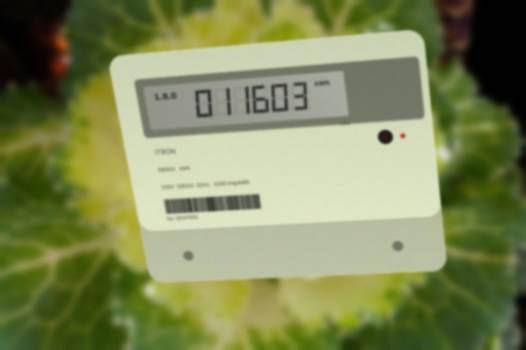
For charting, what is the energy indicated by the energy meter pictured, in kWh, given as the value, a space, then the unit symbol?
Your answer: 11603 kWh
